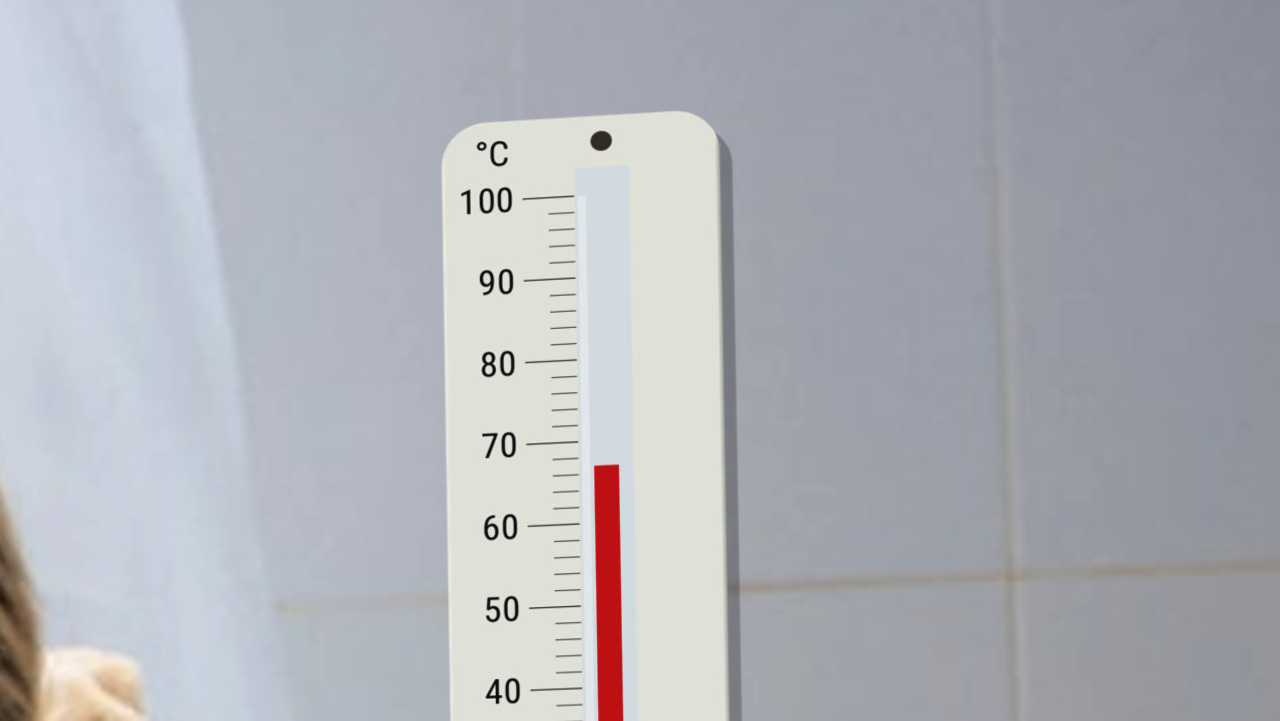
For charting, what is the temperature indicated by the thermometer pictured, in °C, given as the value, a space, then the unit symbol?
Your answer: 67 °C
